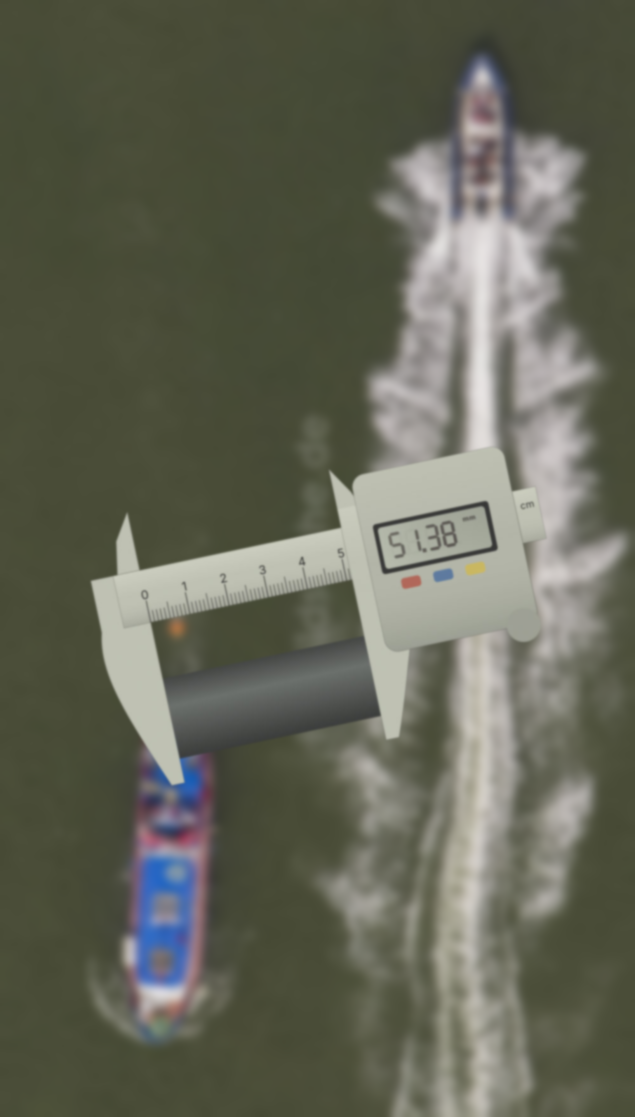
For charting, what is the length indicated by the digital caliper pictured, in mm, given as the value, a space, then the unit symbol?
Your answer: 51.38 mm
